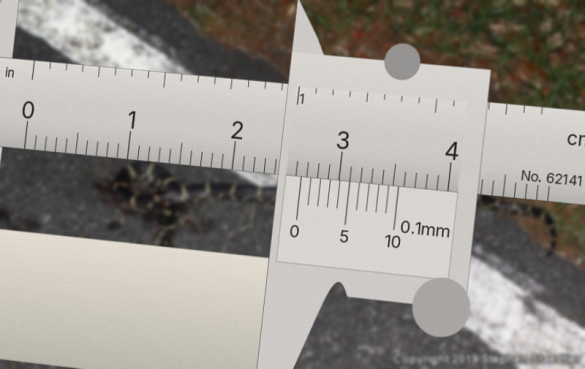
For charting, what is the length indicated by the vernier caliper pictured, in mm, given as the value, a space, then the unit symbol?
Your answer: 26.5 mm
